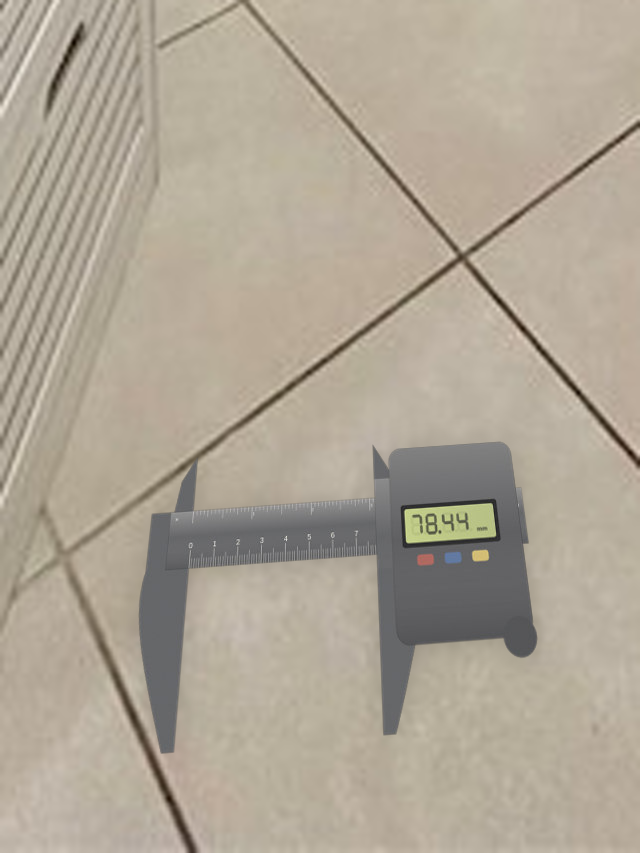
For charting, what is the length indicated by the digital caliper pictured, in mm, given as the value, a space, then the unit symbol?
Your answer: 78.44 mm
